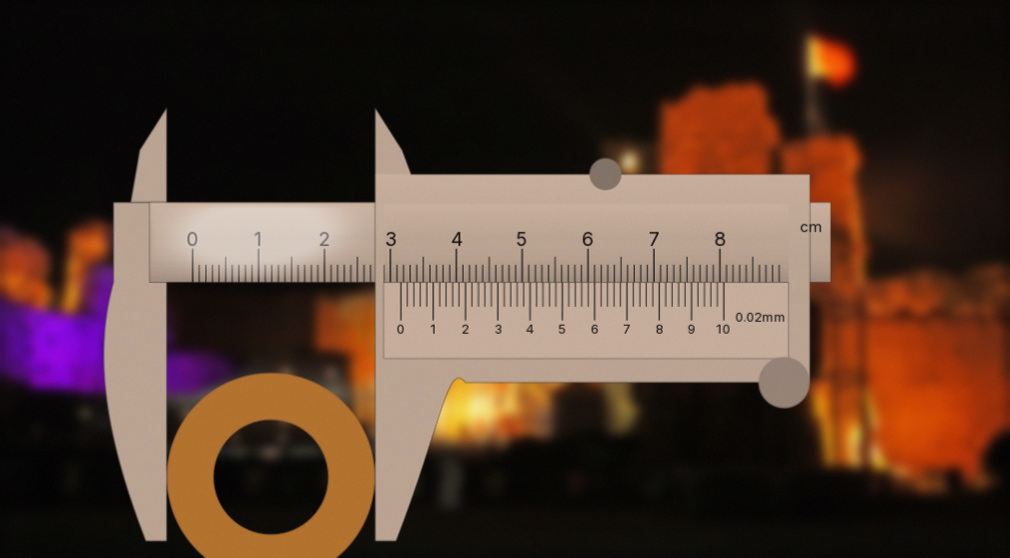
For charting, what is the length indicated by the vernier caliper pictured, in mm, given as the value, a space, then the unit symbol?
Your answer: 31.6 mm
